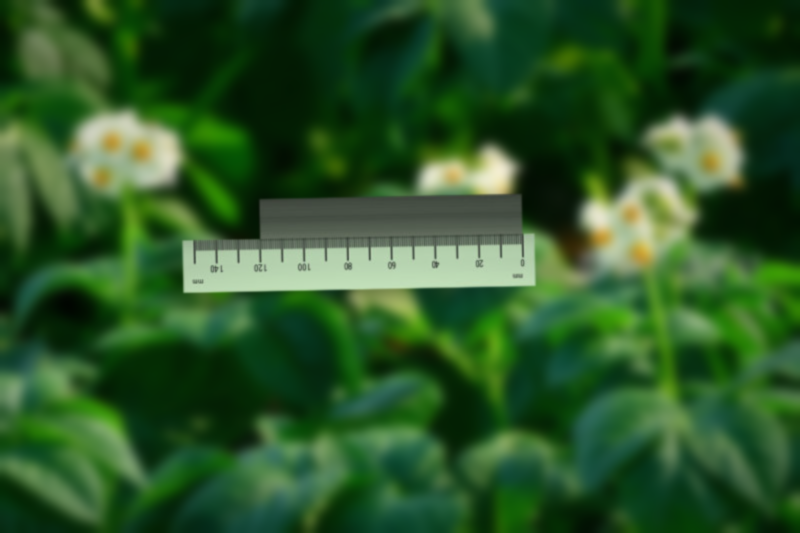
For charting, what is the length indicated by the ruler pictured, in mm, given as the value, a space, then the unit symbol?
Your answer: 120 mm
